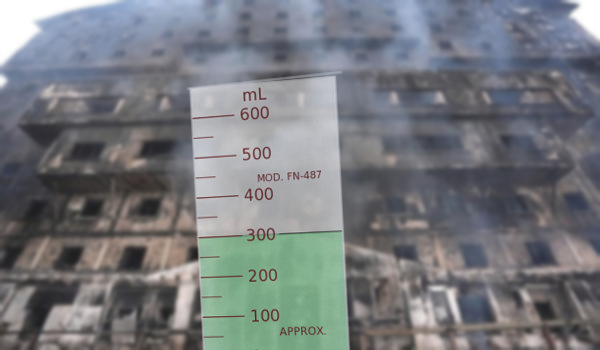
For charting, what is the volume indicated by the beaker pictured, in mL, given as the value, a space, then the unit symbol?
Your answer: 300 mL
